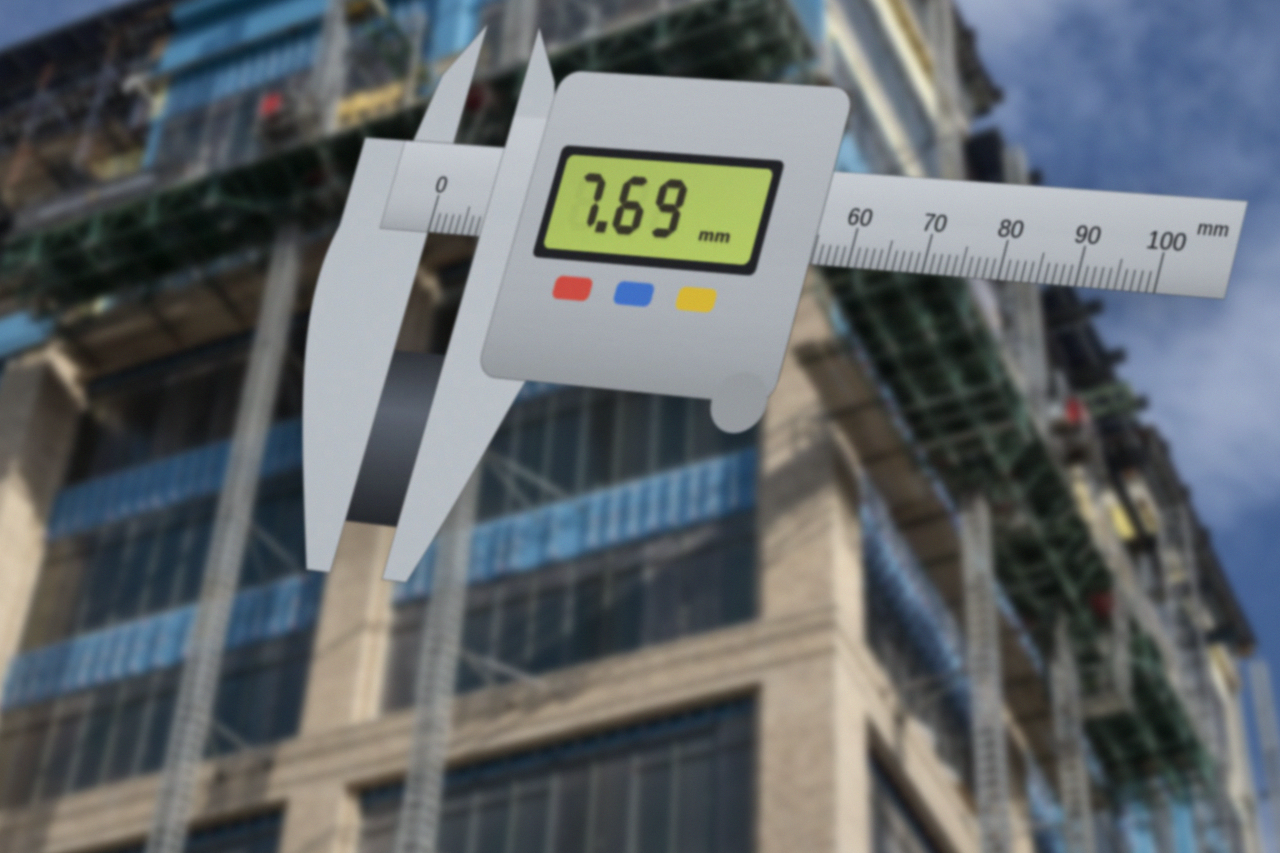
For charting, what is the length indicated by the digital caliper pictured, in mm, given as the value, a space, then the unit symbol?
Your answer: 7.69 mm
